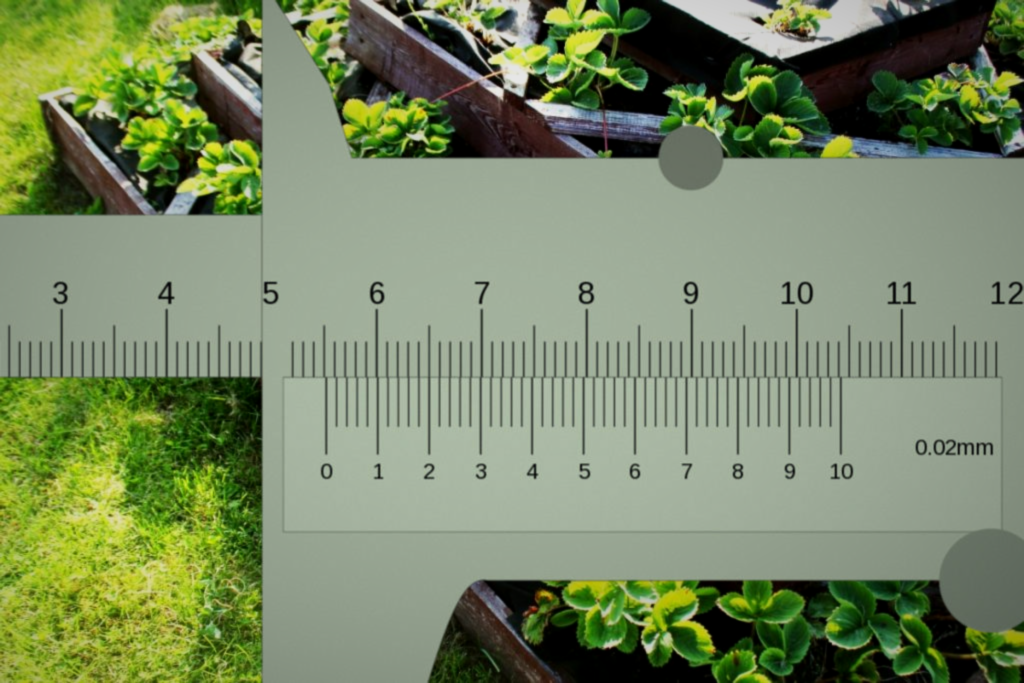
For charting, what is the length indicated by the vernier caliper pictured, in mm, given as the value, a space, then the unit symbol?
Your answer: 55.2 mm
